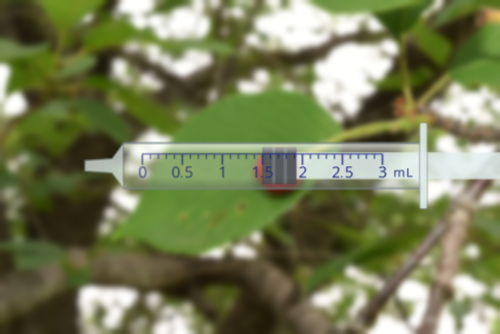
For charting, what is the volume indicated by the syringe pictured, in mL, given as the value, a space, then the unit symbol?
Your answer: 1.5 mL
